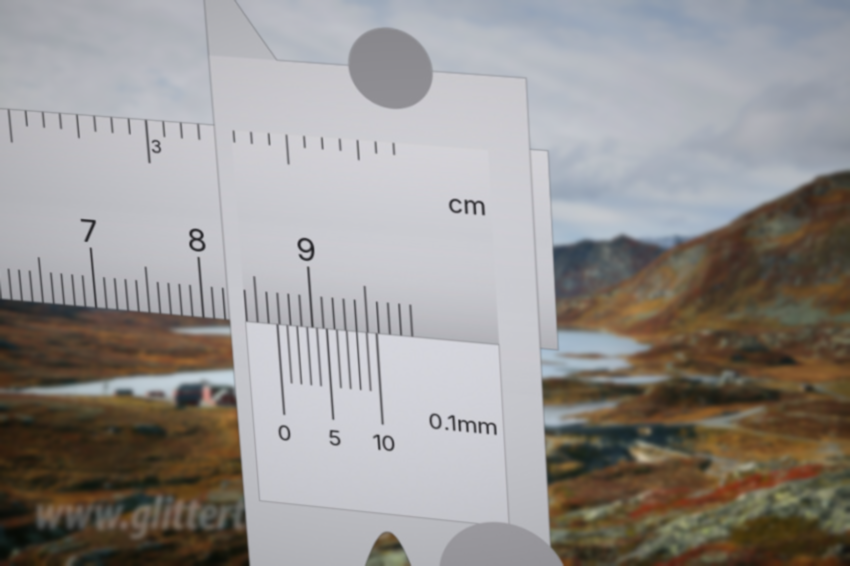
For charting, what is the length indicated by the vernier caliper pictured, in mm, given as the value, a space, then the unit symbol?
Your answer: 86.8 mm
